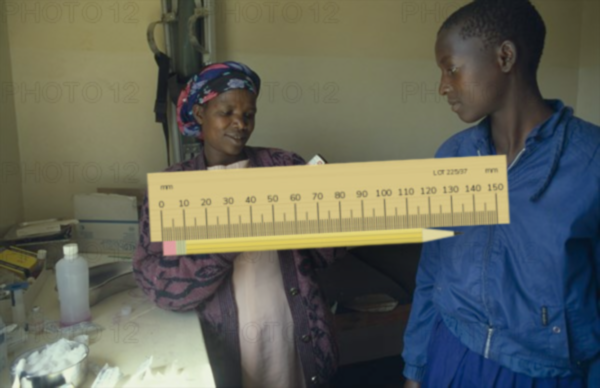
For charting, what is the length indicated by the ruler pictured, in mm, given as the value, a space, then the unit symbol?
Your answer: 135 mm
